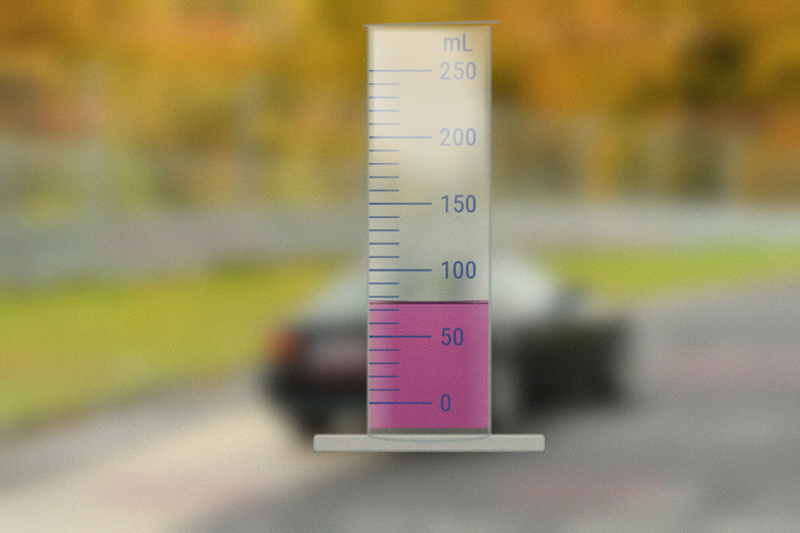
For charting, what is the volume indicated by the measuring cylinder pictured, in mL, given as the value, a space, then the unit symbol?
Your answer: 75 mL
